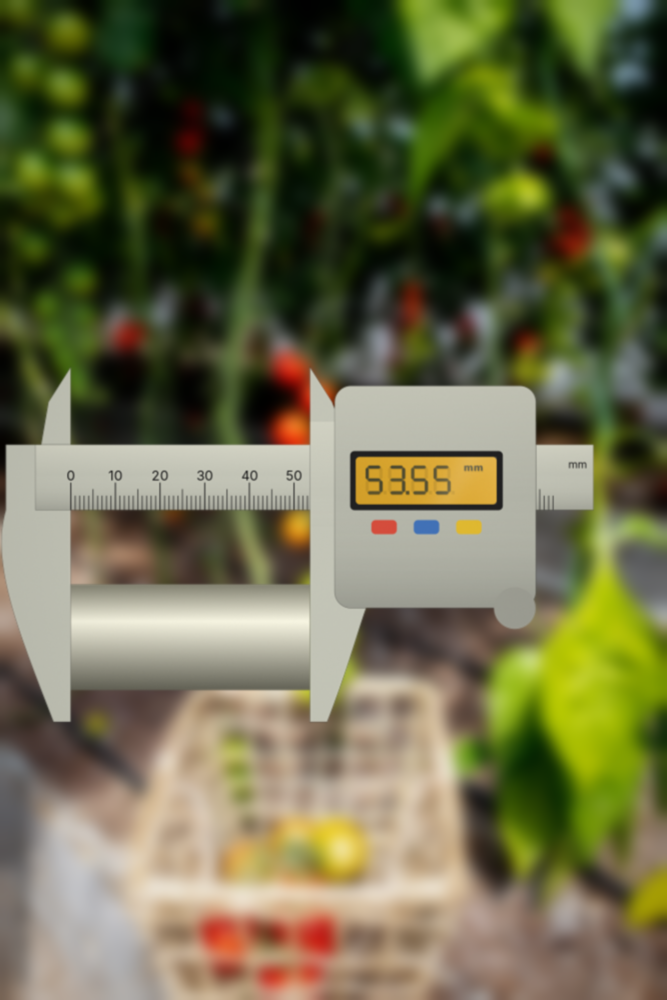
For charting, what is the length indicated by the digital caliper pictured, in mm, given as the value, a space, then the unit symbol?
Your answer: 53.55 mm
